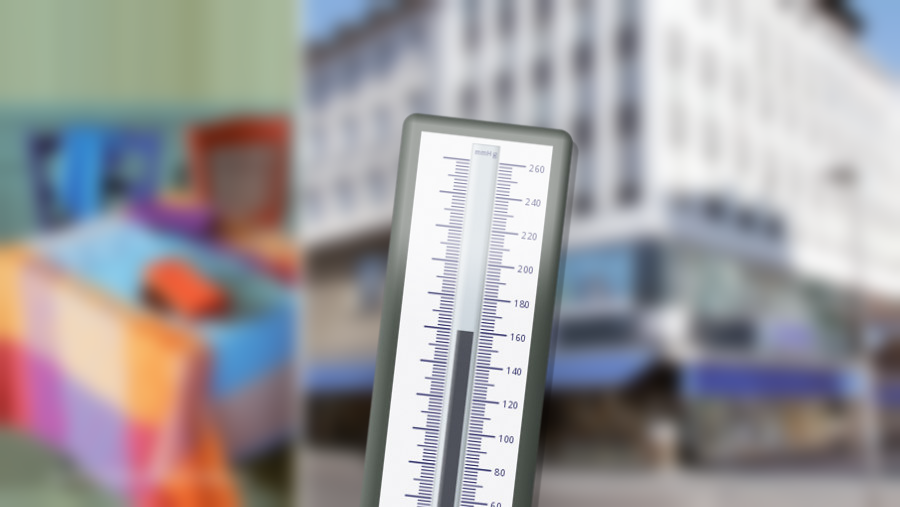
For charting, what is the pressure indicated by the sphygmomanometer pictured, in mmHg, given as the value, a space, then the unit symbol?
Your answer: 160 mmHg
